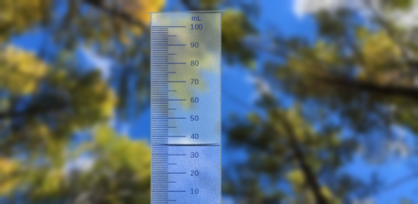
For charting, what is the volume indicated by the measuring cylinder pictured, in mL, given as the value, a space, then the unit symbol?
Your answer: 35 mL
